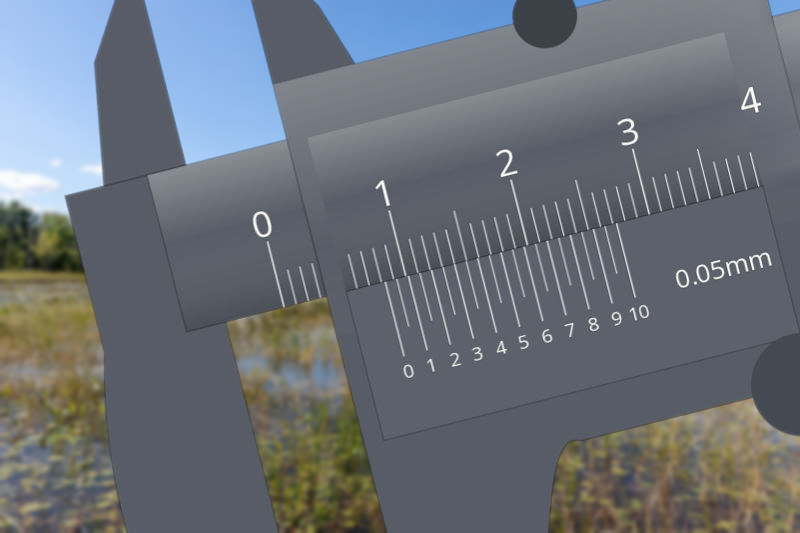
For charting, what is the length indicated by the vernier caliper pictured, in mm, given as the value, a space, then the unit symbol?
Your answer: 8.3 mm
